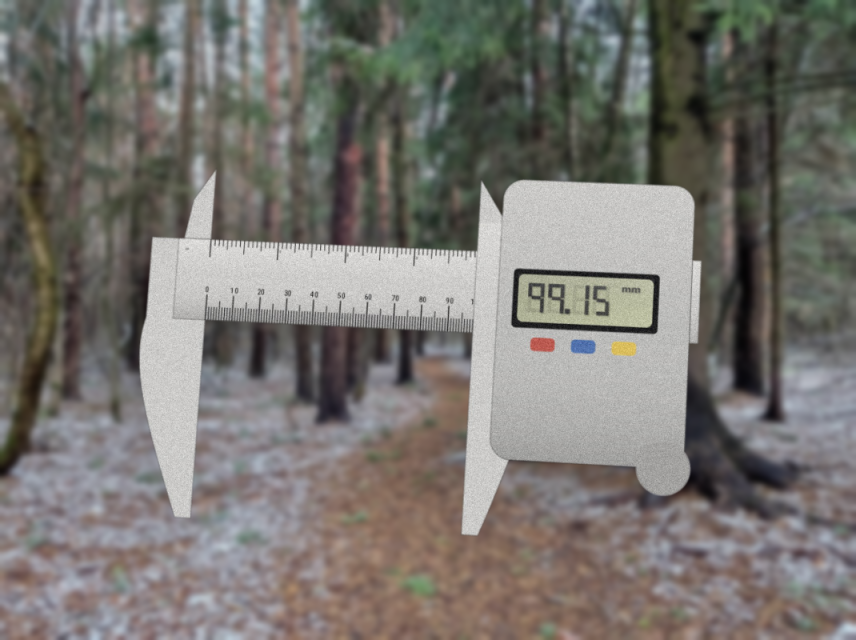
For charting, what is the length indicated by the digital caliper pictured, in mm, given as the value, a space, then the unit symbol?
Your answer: 99.15 mm
